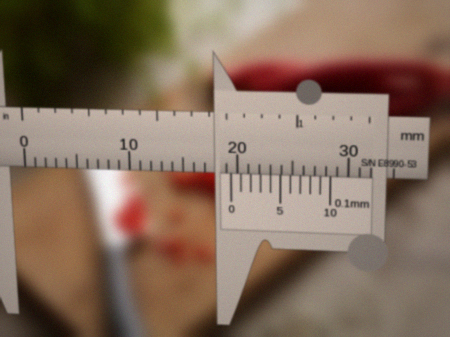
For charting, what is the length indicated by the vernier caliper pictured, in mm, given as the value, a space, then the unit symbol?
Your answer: 19.4 mm
